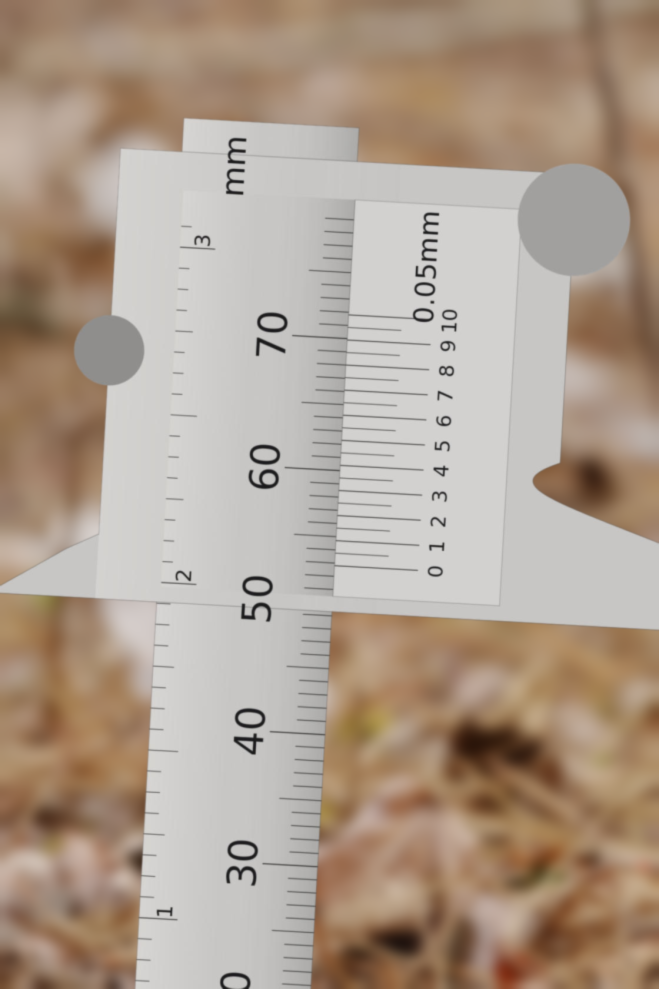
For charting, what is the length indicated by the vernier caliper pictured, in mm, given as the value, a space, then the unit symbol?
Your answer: 52.8 mm
